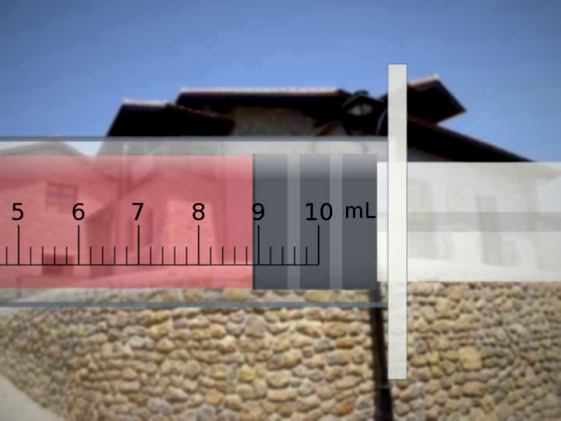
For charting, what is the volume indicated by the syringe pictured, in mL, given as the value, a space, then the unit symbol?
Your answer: 8.9 mL
